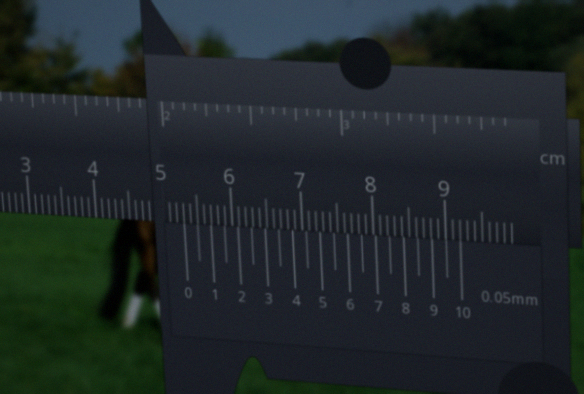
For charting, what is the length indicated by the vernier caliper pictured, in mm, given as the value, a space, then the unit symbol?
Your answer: 53.0 mm
